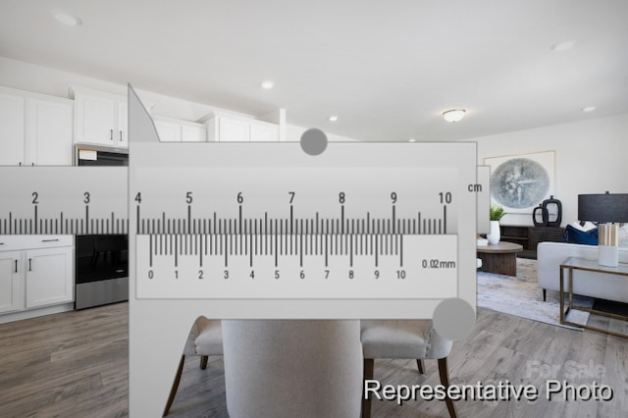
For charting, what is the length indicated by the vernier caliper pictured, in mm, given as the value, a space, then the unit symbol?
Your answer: 42.5 mm
